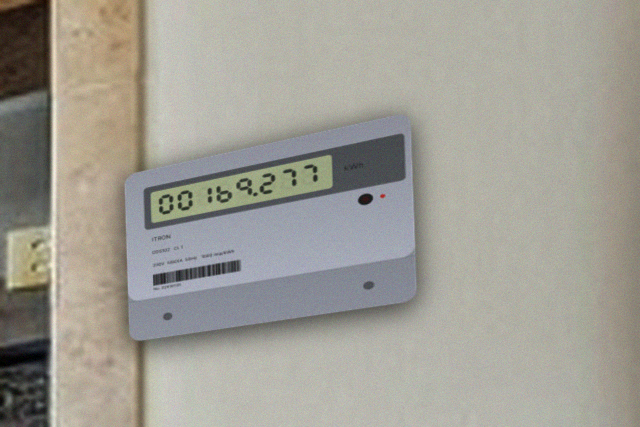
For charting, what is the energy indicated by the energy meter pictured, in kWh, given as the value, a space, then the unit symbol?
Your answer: 169.277 kWh
